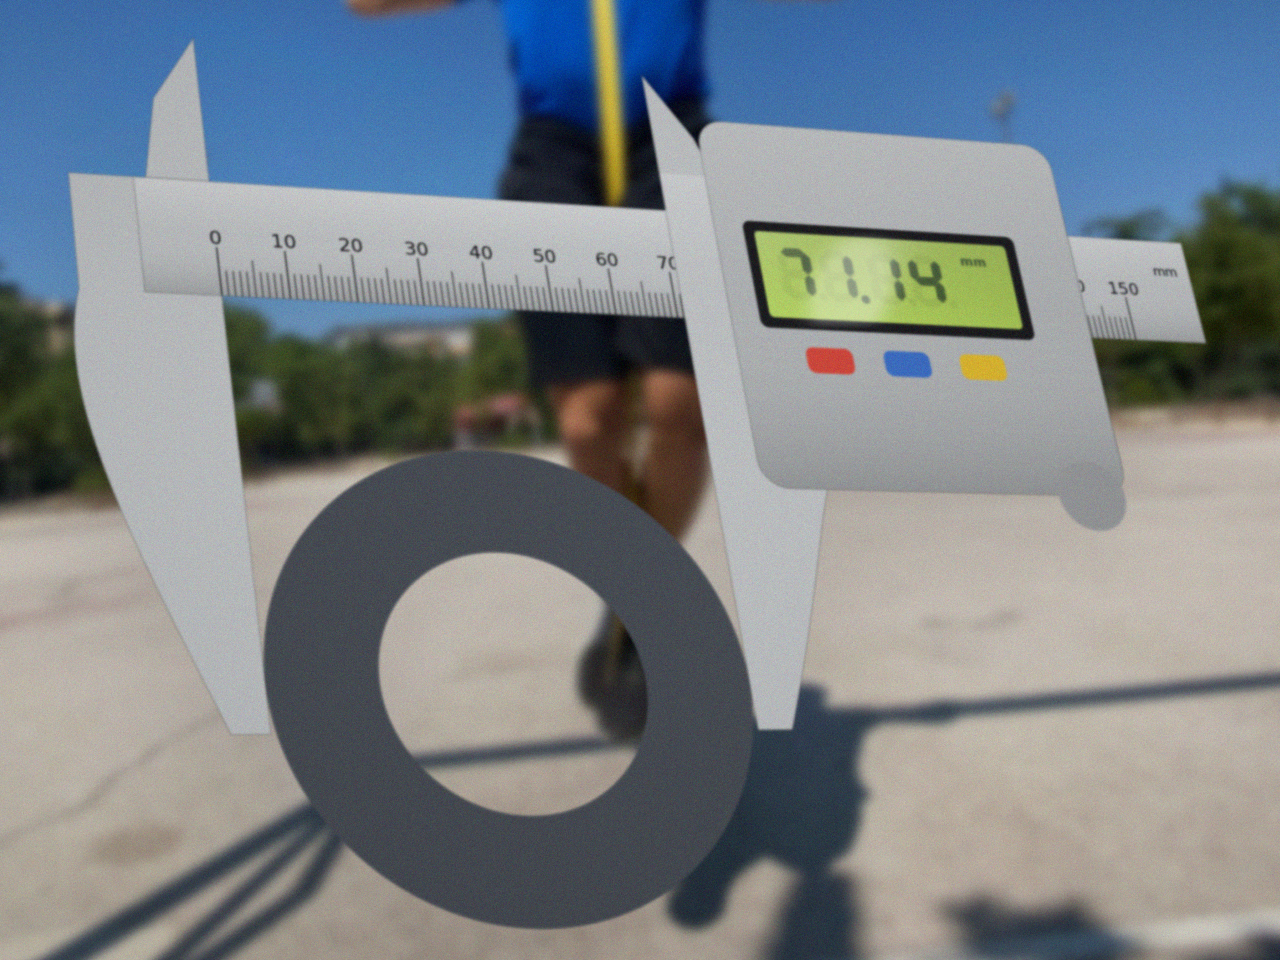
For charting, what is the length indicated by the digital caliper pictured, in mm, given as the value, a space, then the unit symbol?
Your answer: 71.14 mm
